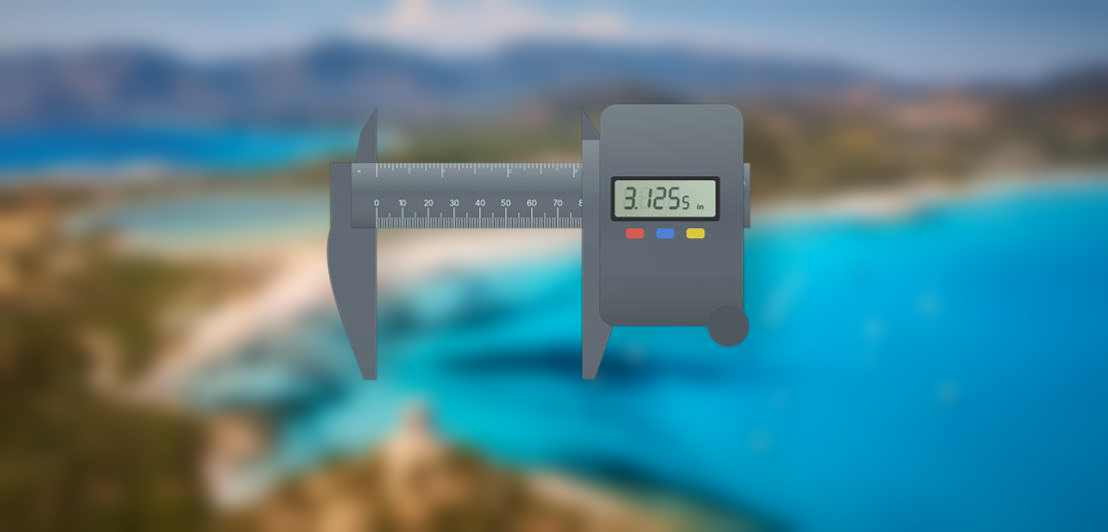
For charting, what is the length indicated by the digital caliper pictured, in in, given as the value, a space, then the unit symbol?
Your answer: 3.1255 in
